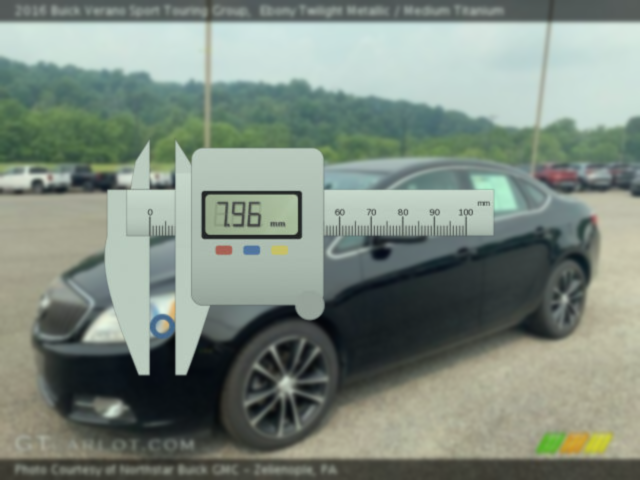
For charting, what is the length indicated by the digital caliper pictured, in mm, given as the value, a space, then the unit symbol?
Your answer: 7.96 mm
